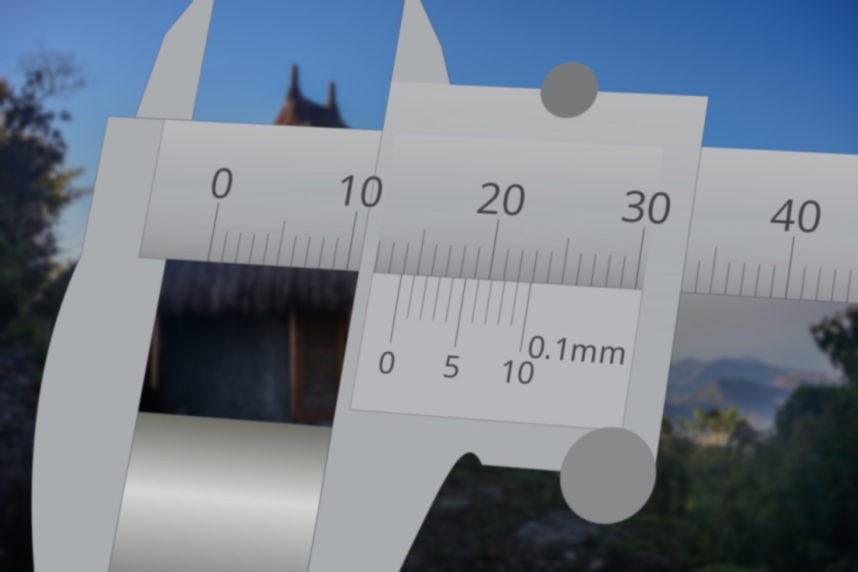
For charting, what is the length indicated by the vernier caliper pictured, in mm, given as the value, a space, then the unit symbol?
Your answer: 13.9 mm
